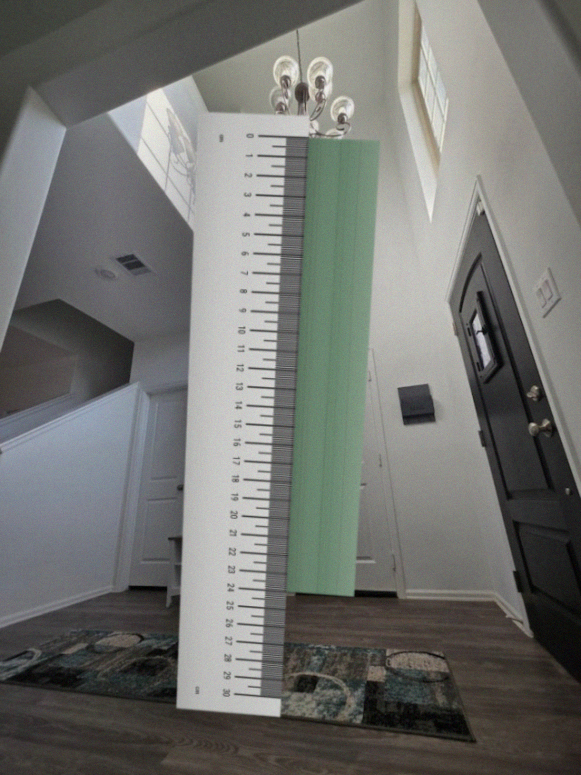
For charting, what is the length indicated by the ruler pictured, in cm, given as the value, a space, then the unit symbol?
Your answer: 24 cm
